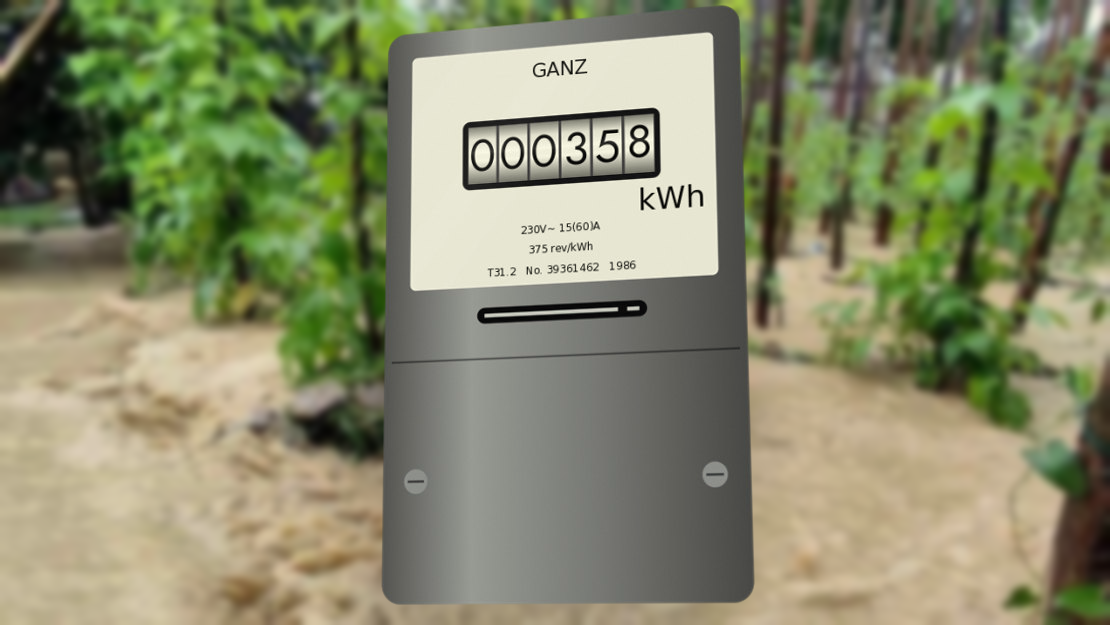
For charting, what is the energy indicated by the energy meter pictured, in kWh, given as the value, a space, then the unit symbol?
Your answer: 358 kWh
